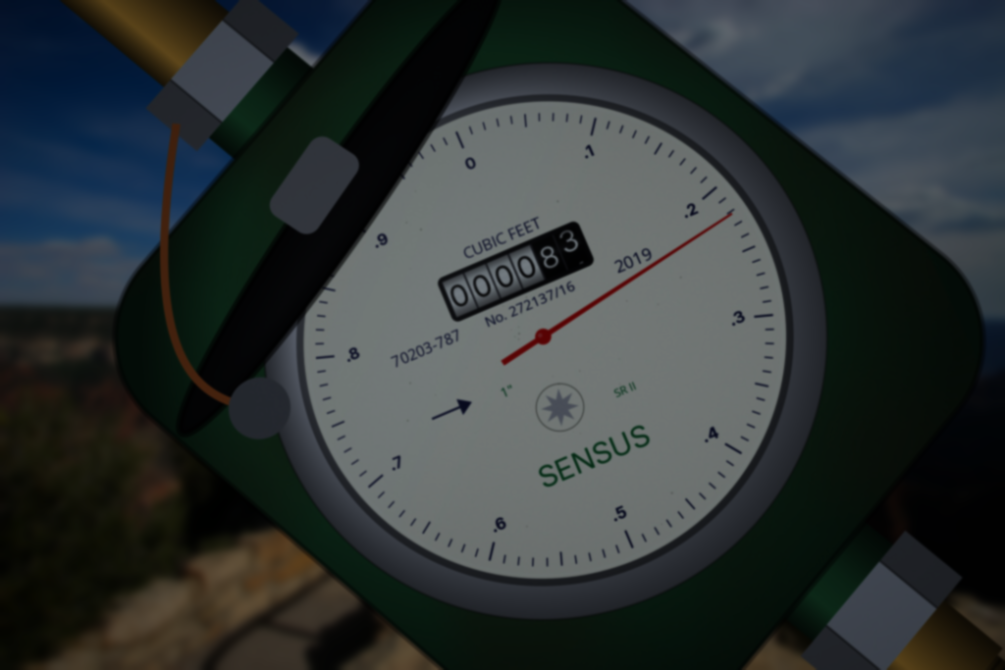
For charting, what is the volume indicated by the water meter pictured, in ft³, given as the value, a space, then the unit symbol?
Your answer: 83.22 ft³
